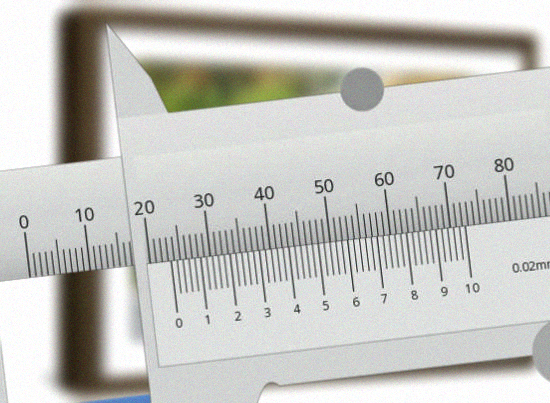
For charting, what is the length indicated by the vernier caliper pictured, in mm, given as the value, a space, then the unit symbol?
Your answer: 23.5 mm
